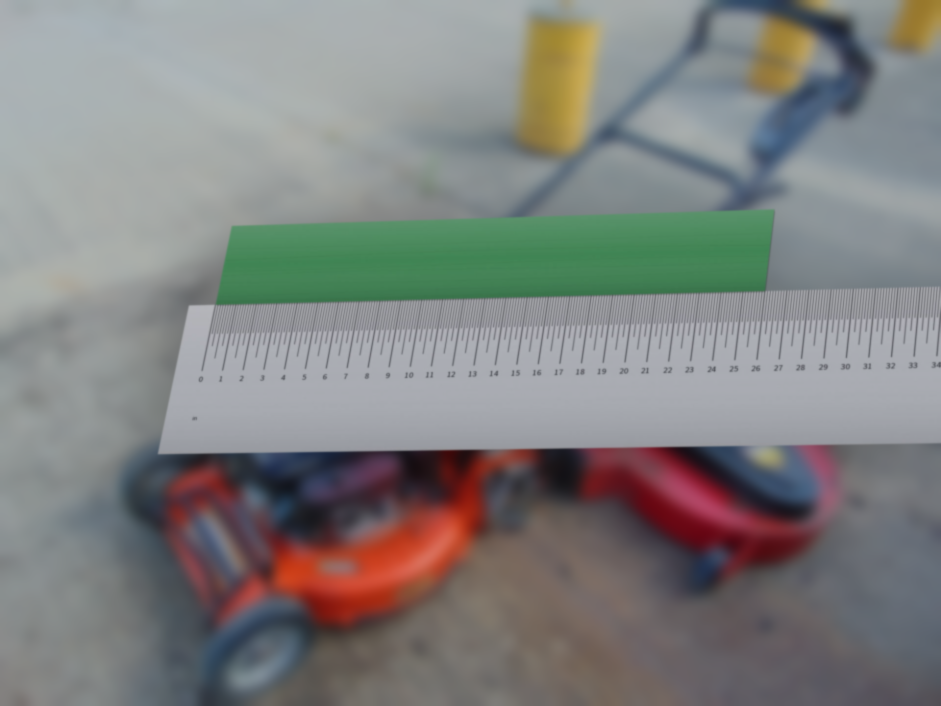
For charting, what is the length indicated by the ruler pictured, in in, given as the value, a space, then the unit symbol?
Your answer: 26 in
